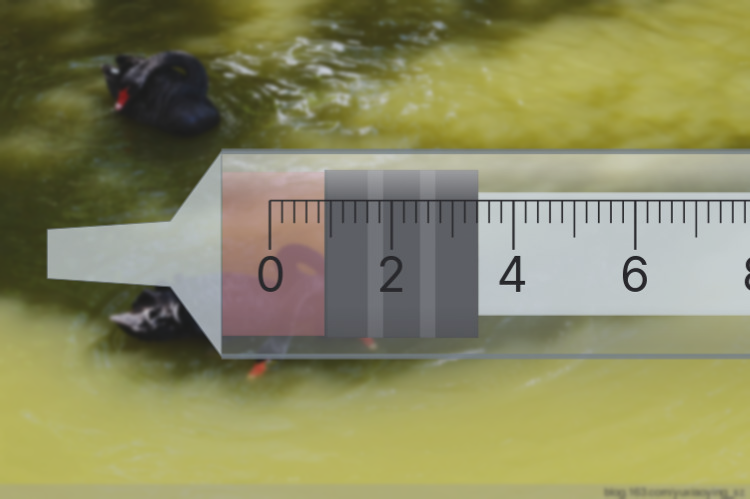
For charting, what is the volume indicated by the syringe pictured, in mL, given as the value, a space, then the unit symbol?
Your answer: 0.9 mL
